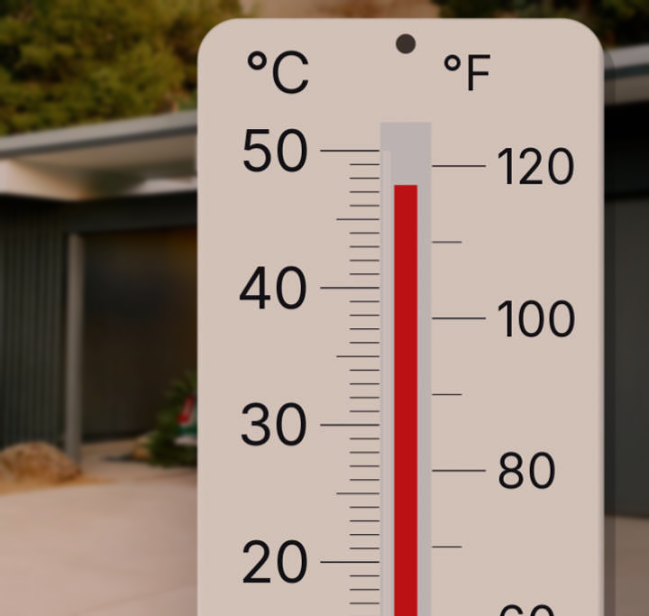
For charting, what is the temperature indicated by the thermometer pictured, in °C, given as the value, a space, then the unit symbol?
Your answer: 47.5 °C
